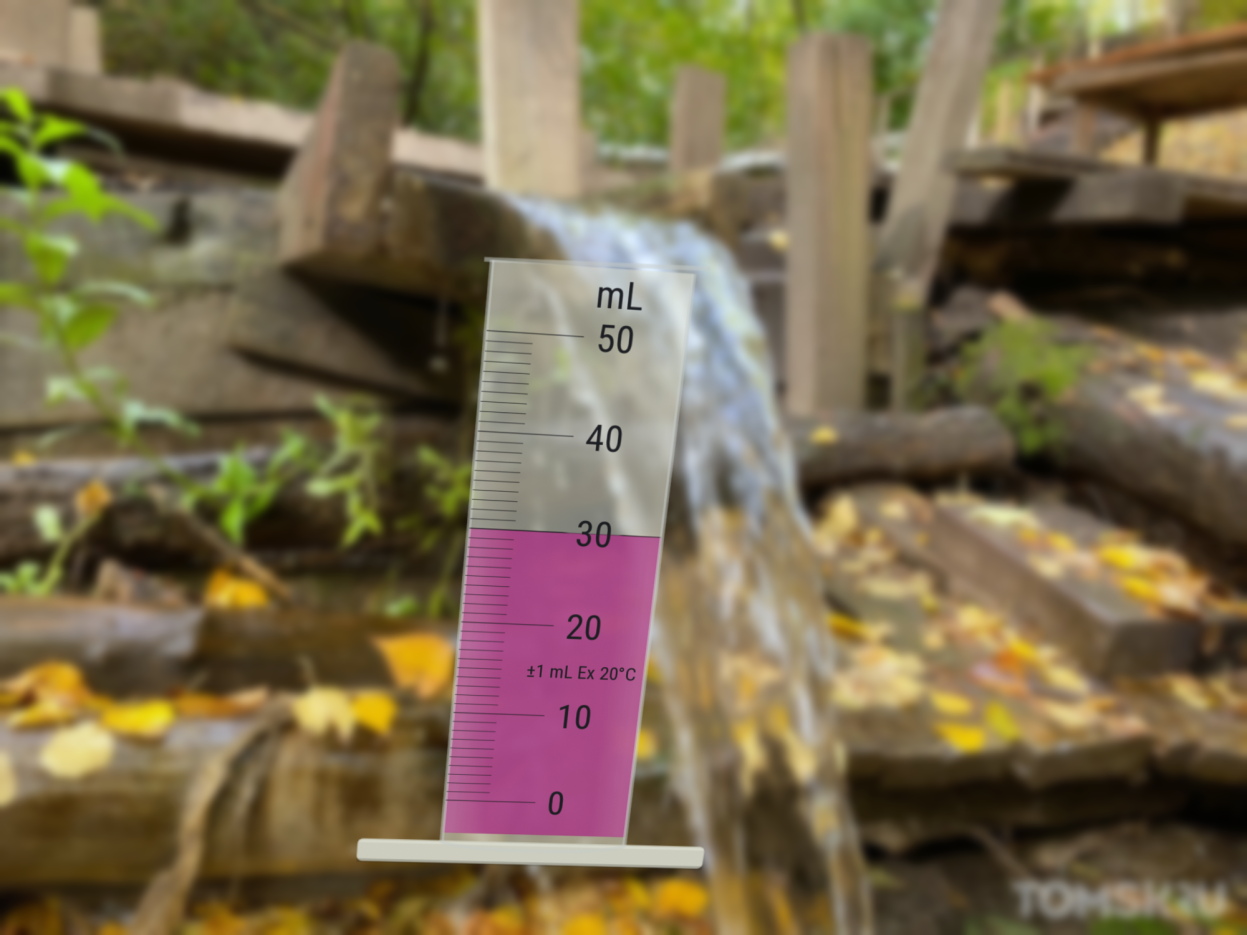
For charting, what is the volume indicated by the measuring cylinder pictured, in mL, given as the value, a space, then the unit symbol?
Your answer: 30 mL
